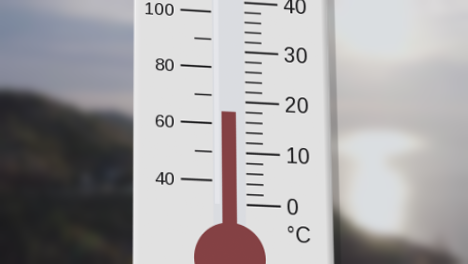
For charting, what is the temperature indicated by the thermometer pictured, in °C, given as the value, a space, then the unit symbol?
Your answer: 18 °C
